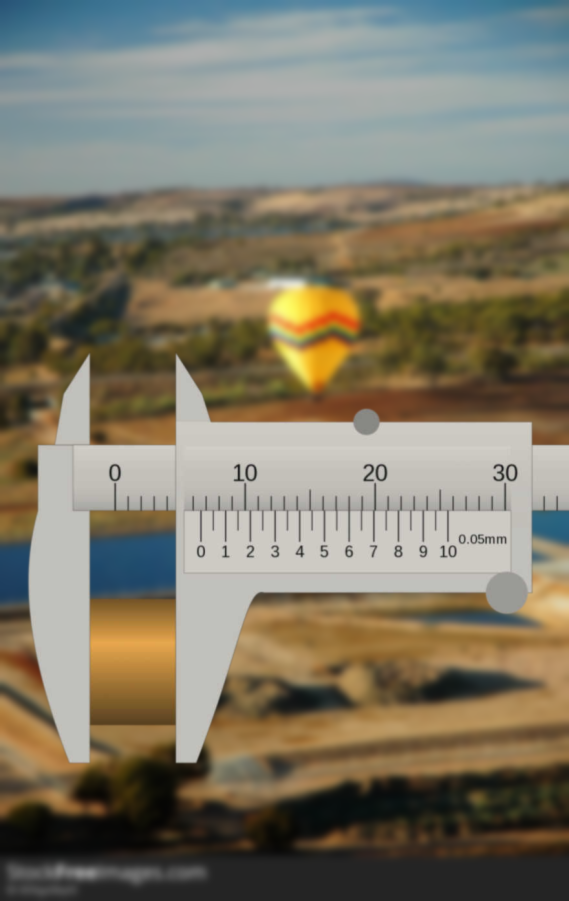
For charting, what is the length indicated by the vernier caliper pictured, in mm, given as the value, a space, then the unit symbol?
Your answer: 6.6 mm
